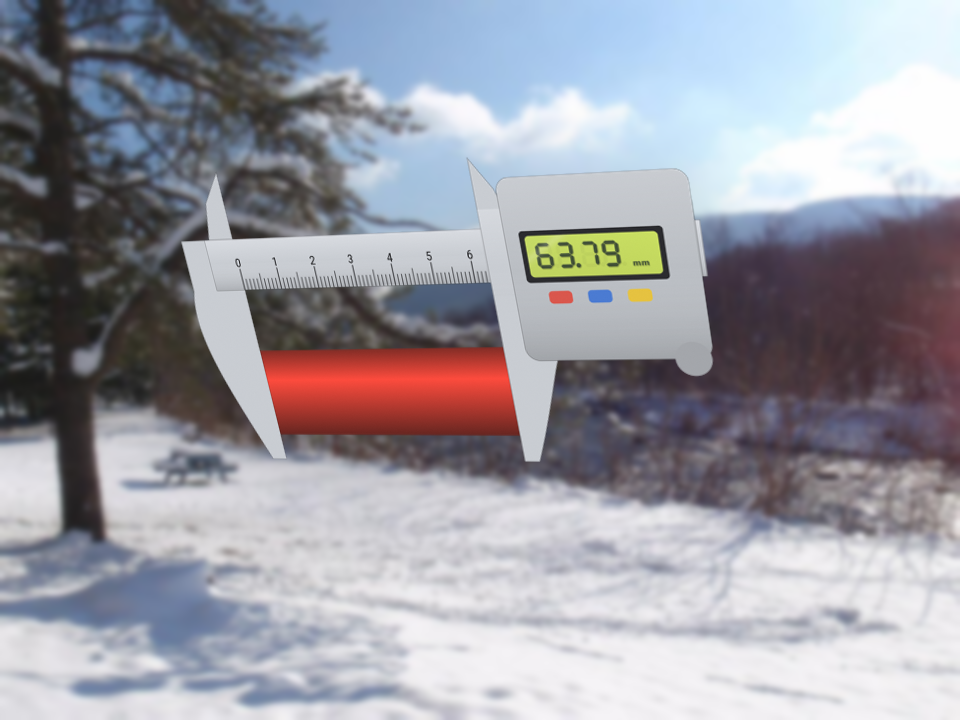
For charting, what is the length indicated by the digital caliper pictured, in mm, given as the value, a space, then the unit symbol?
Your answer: 63.79 mm
